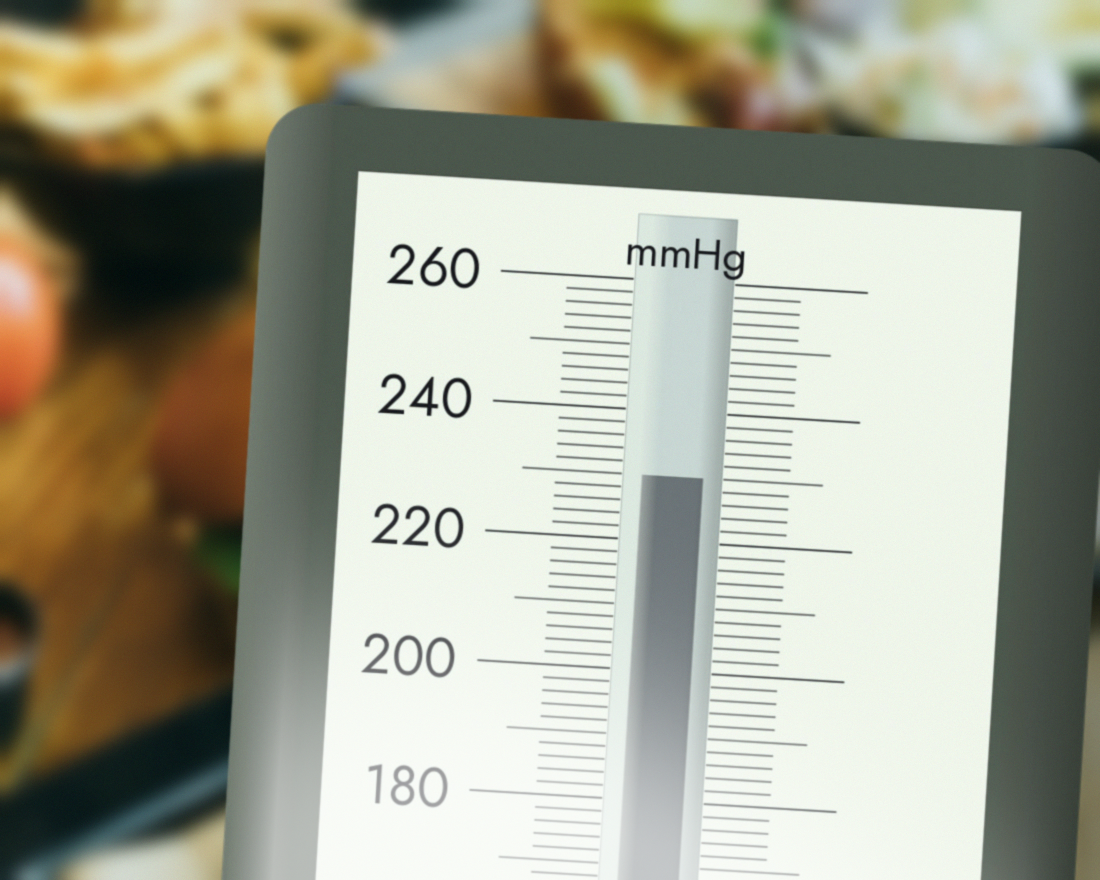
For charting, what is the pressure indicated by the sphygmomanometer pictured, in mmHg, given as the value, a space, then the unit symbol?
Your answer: 230 mmHg
